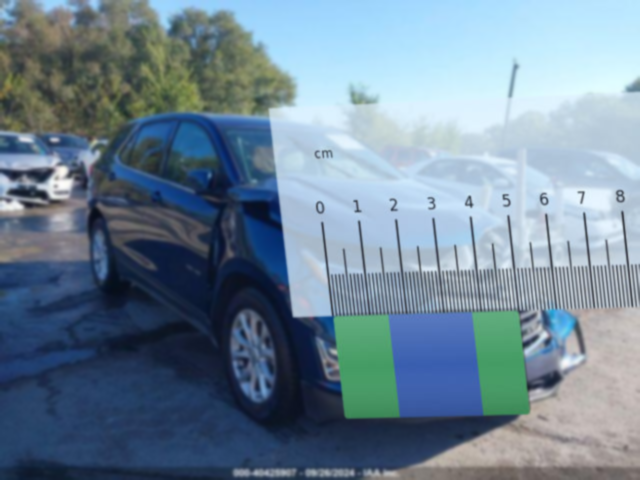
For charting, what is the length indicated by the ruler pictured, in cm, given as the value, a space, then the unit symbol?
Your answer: 5 cm
